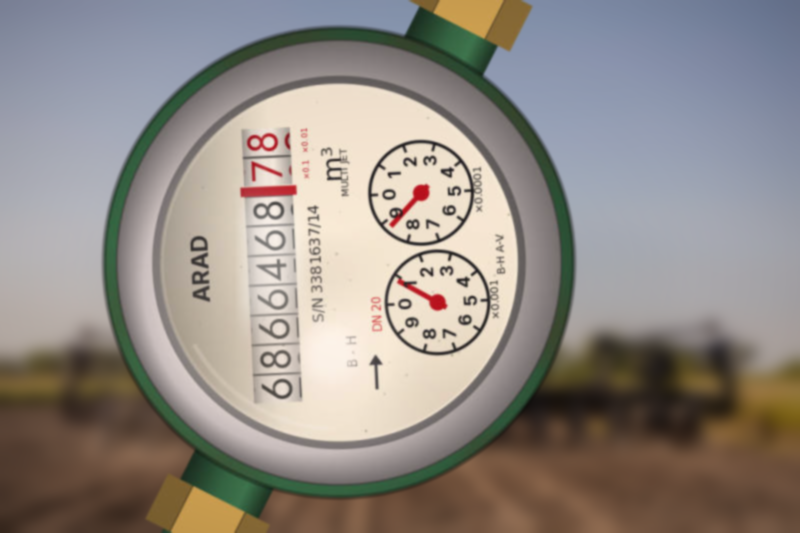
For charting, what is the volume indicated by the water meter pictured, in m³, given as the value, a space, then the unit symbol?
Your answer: 6866468.7808 m³
